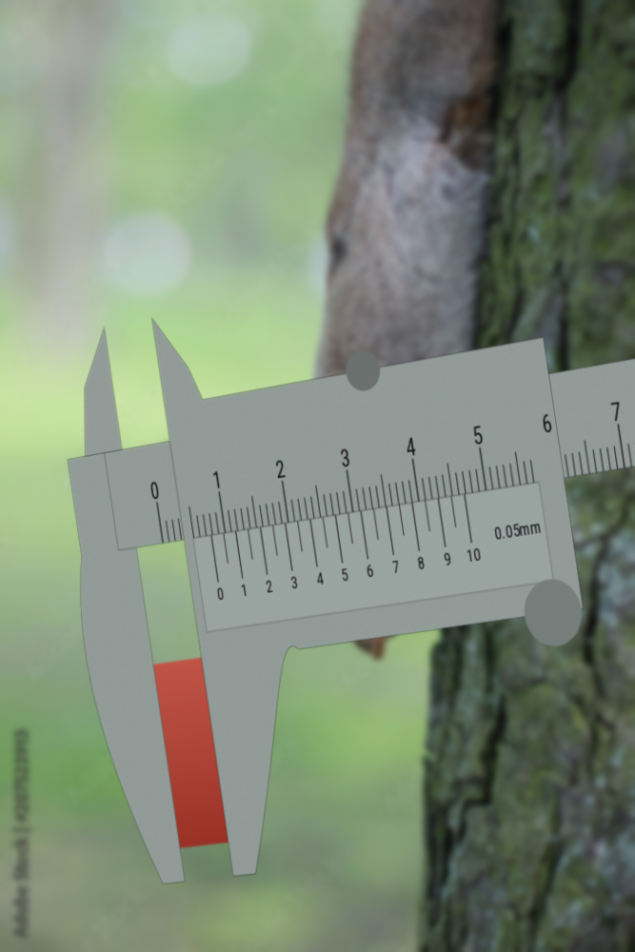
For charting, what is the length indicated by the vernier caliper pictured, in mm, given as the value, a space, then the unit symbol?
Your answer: 7.8 mm
